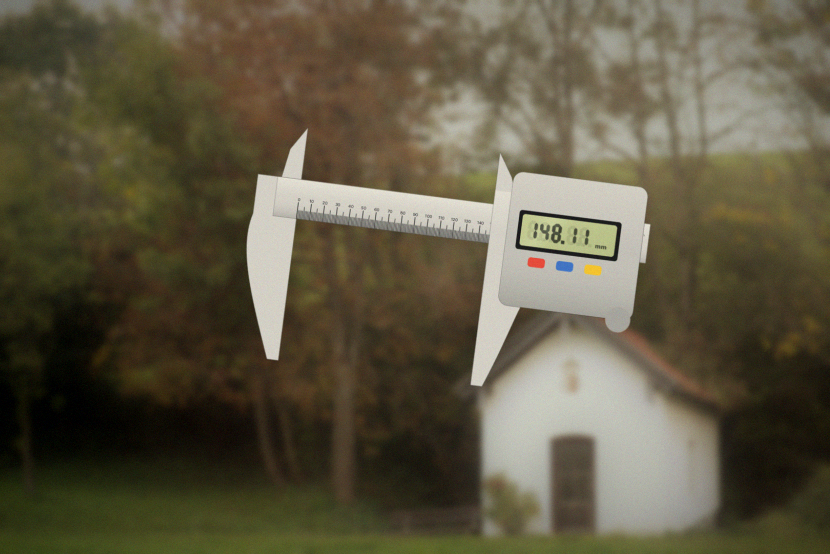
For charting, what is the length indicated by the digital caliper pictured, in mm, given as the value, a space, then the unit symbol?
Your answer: 148.11 mm
